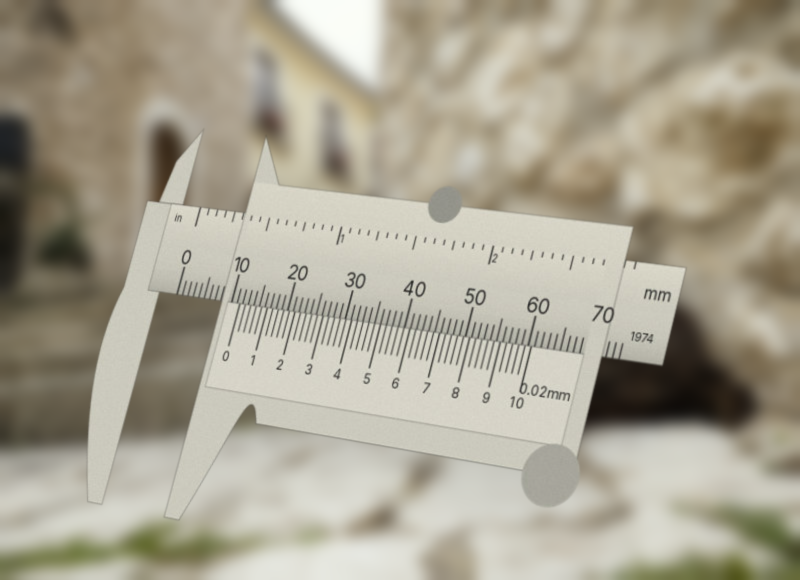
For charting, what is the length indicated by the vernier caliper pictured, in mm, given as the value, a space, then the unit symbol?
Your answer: 11.5 mm
